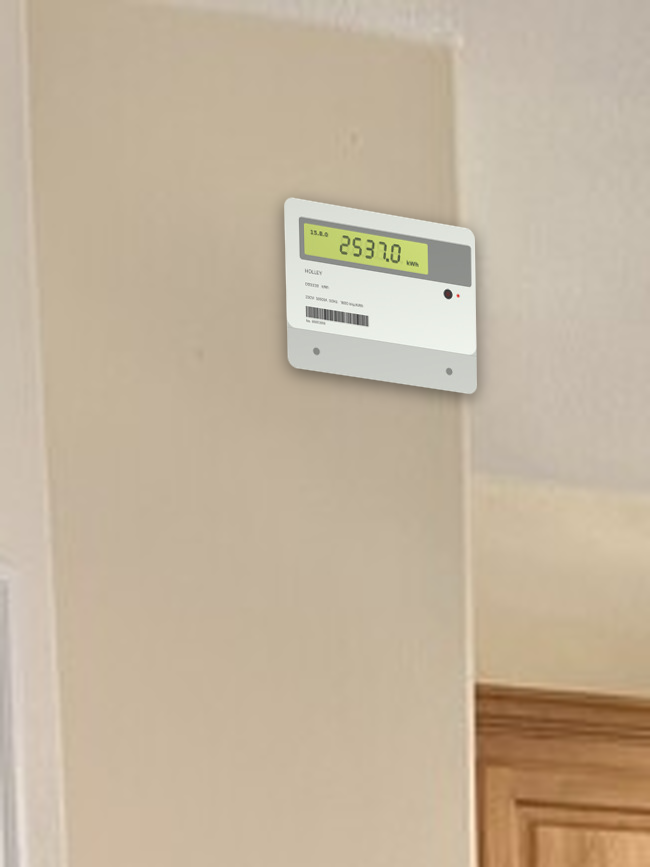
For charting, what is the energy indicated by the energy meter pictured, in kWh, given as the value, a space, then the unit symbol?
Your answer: 2537.0 kWh
